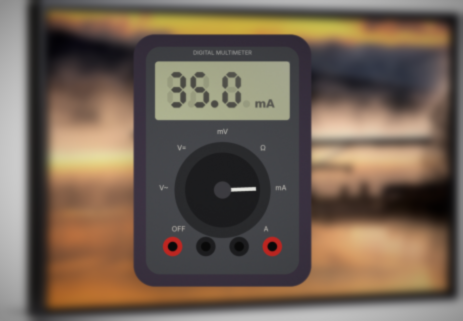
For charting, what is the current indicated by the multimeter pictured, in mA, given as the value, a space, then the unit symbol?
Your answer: 35.0 mA
